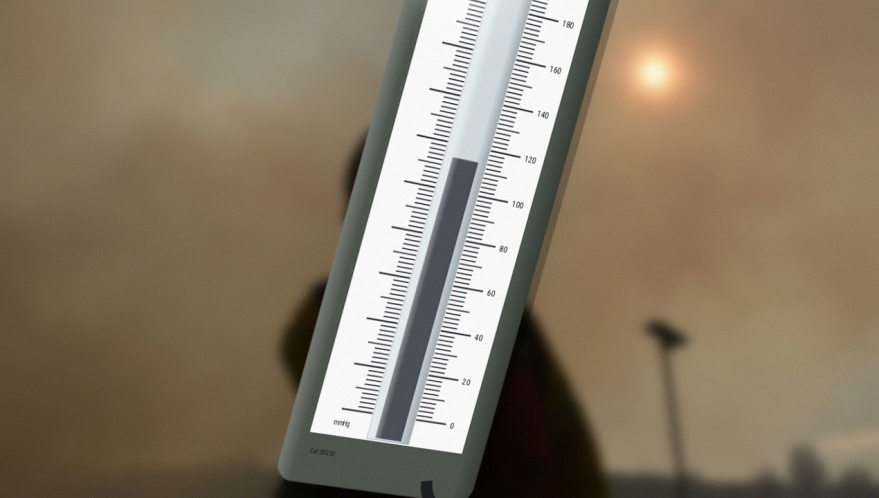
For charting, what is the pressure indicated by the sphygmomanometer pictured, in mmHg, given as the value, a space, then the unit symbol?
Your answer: 114 mmHg
